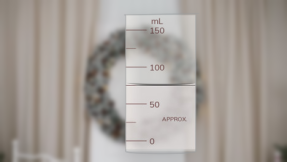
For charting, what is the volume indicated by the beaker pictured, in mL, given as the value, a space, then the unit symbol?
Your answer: 75 mL
